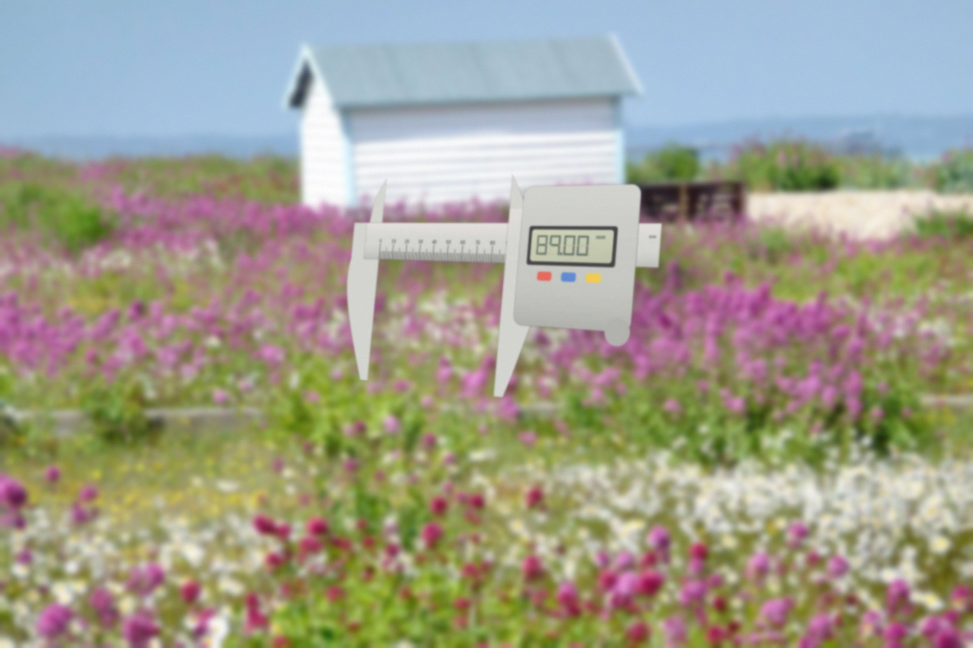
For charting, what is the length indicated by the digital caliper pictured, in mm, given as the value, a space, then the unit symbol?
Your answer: 89.00 mm
